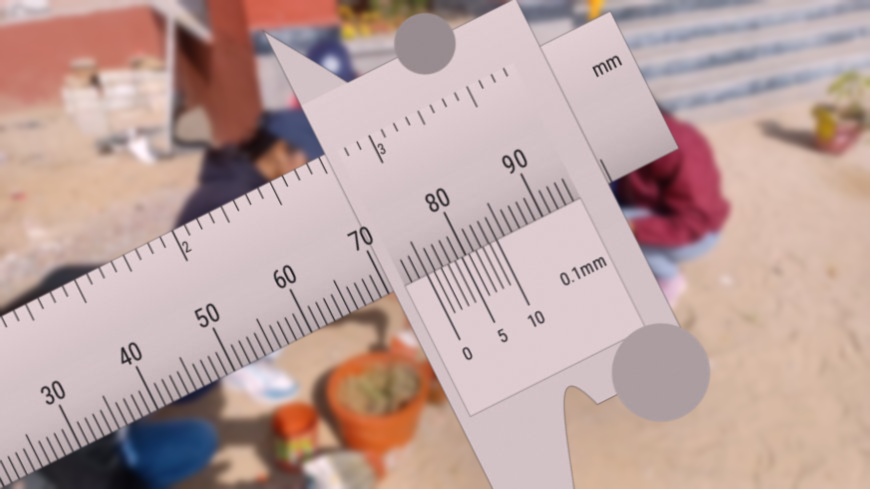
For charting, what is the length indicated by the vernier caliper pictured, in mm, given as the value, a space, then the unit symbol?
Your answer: 75.0 mm
